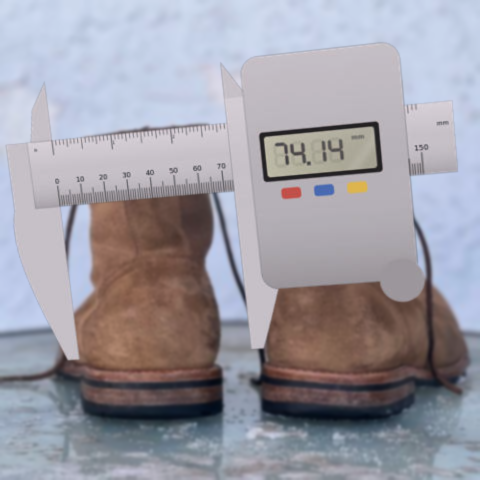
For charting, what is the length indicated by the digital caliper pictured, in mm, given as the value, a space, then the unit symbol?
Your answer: 74.14 mm
